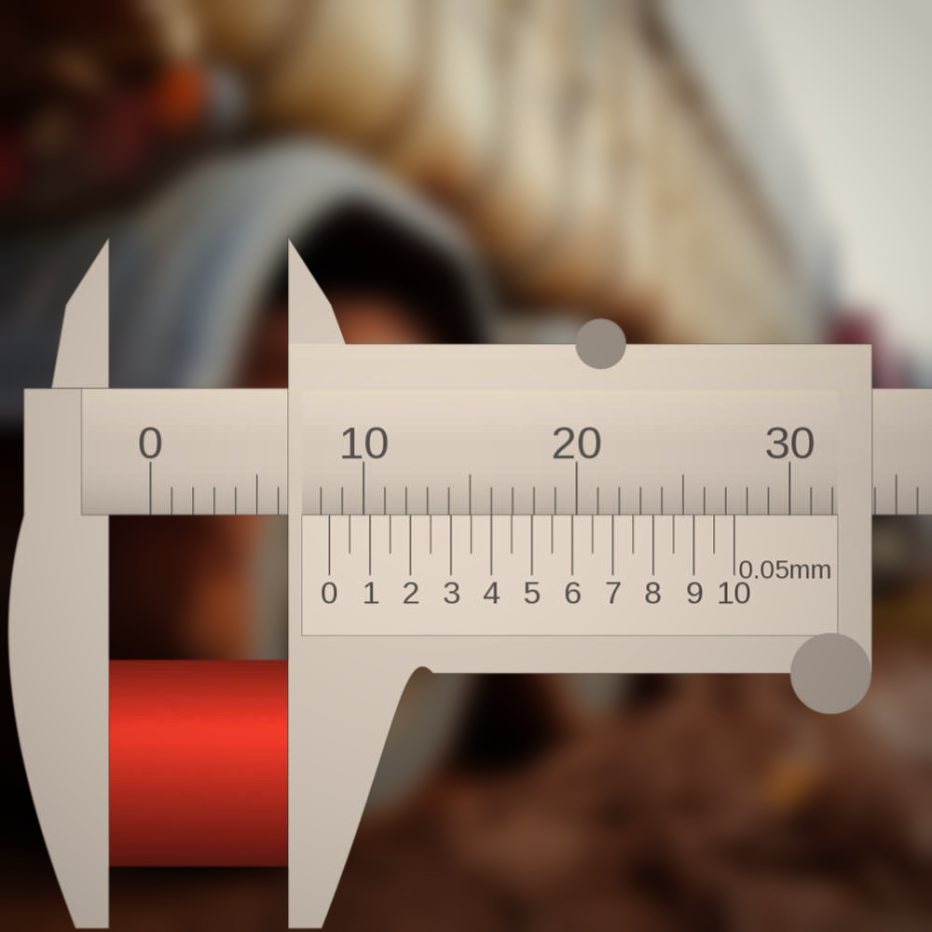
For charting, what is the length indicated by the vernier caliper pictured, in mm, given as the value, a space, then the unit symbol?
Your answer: 8.40 mm
